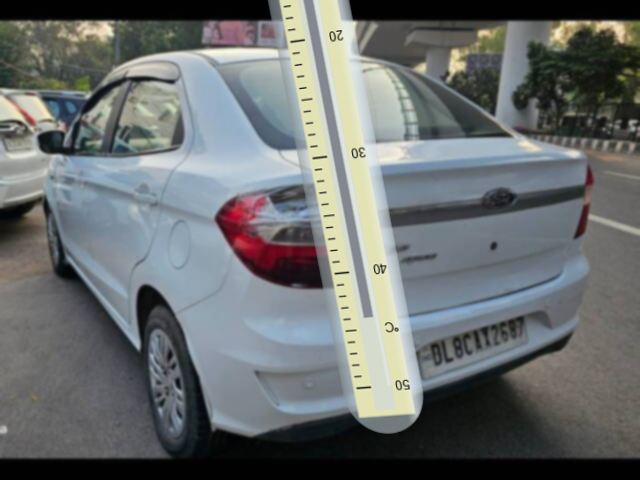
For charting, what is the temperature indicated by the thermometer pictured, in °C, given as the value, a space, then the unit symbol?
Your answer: 44 °C
